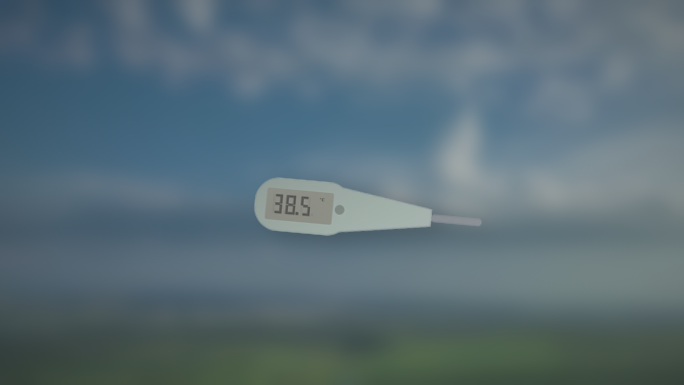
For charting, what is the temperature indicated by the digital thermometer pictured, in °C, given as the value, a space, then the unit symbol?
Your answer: 38.5 °C
